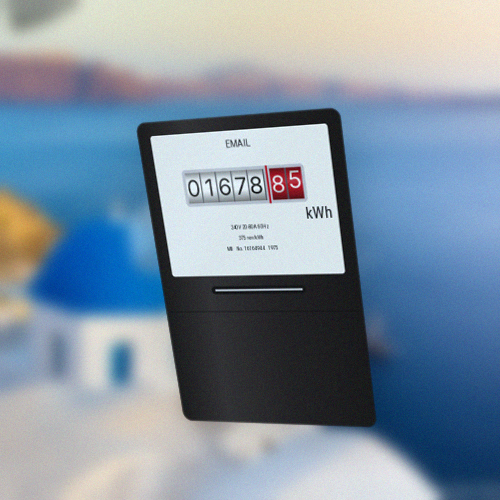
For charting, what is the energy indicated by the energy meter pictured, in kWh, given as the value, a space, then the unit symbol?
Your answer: 1678.85 kWh
